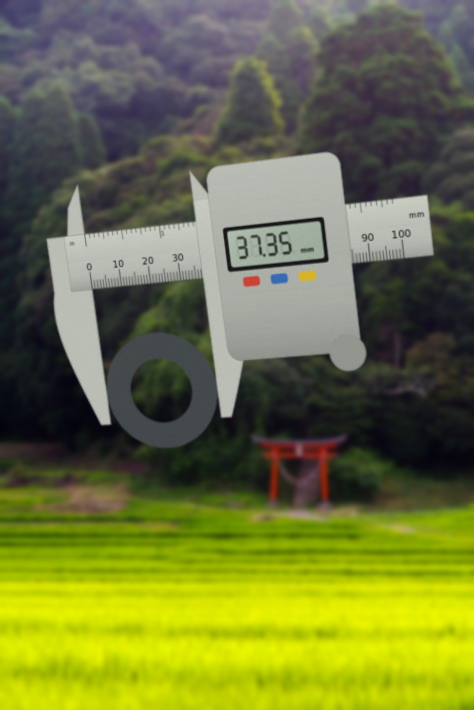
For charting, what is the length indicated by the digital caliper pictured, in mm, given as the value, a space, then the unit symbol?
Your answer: 37.35 mm
